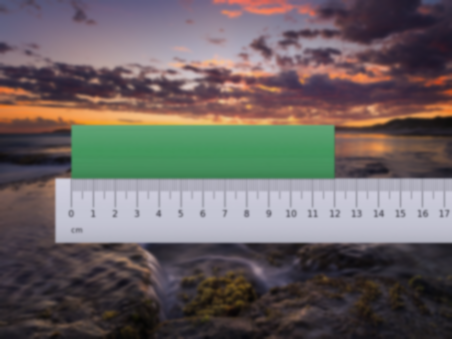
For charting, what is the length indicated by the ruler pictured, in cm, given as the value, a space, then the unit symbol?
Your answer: 12 cm
